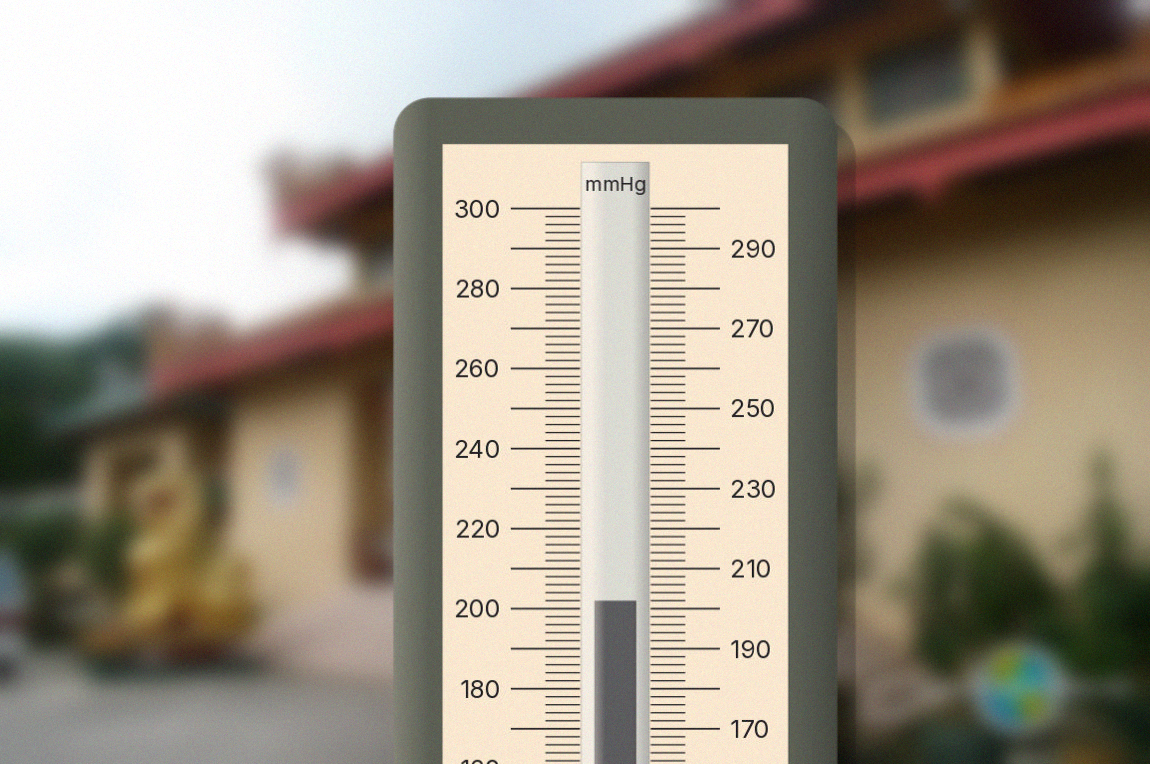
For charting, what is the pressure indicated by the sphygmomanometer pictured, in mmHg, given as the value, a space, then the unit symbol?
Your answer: 202 mmHg
